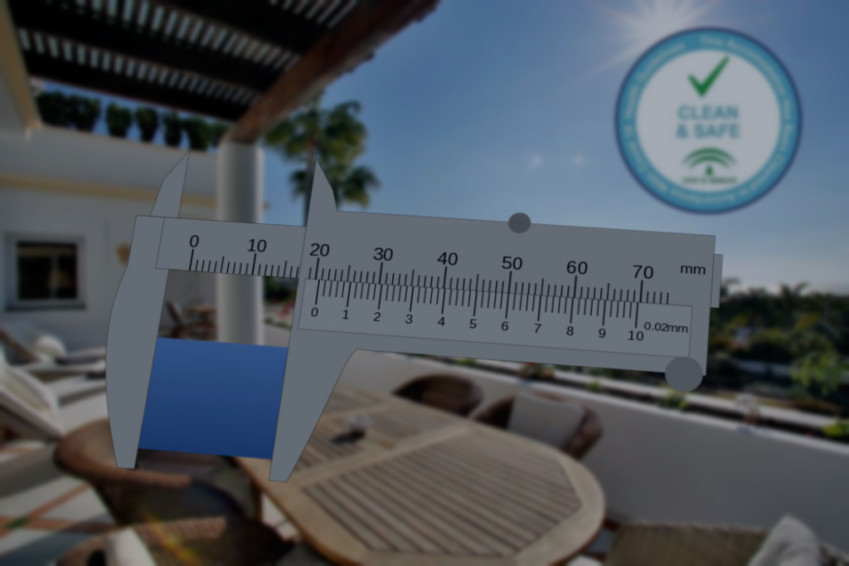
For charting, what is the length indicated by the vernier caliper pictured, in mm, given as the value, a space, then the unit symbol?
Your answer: 20.6 mm
